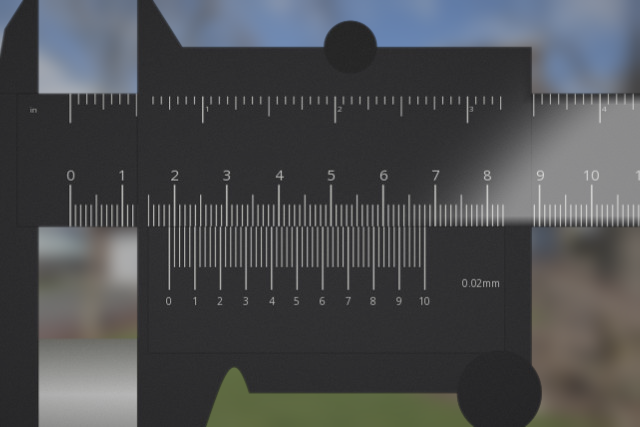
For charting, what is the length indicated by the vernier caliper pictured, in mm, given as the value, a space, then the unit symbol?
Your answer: 19.0 mm
